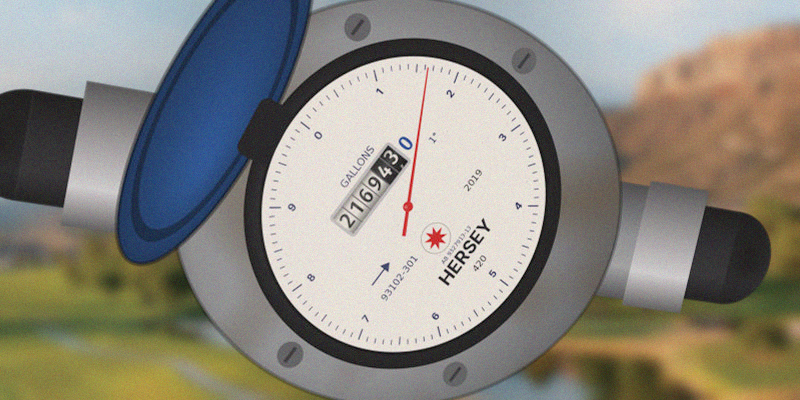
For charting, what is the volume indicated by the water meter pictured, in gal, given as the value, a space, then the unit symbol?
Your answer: 2169431.6 gal
